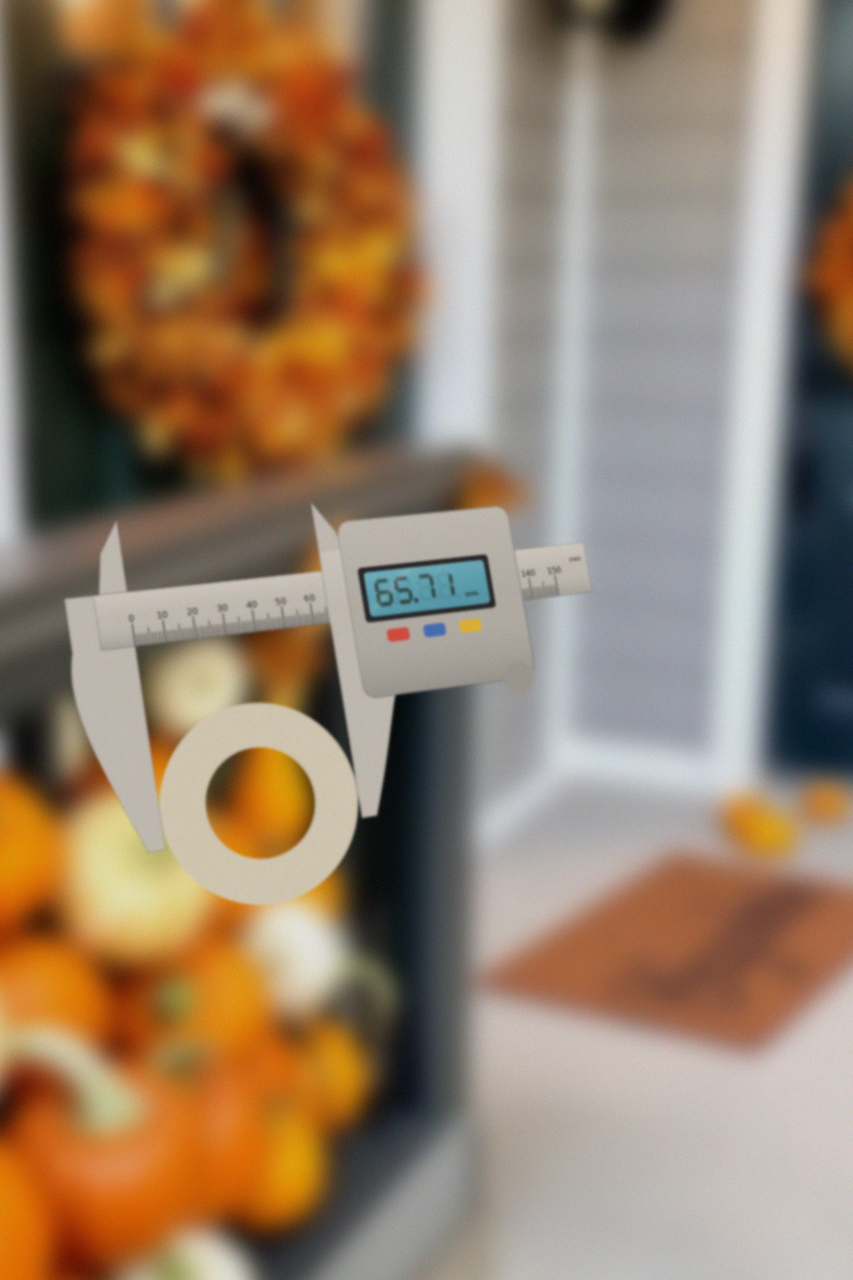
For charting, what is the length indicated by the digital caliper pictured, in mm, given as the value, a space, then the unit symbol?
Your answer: 65.71 mm
